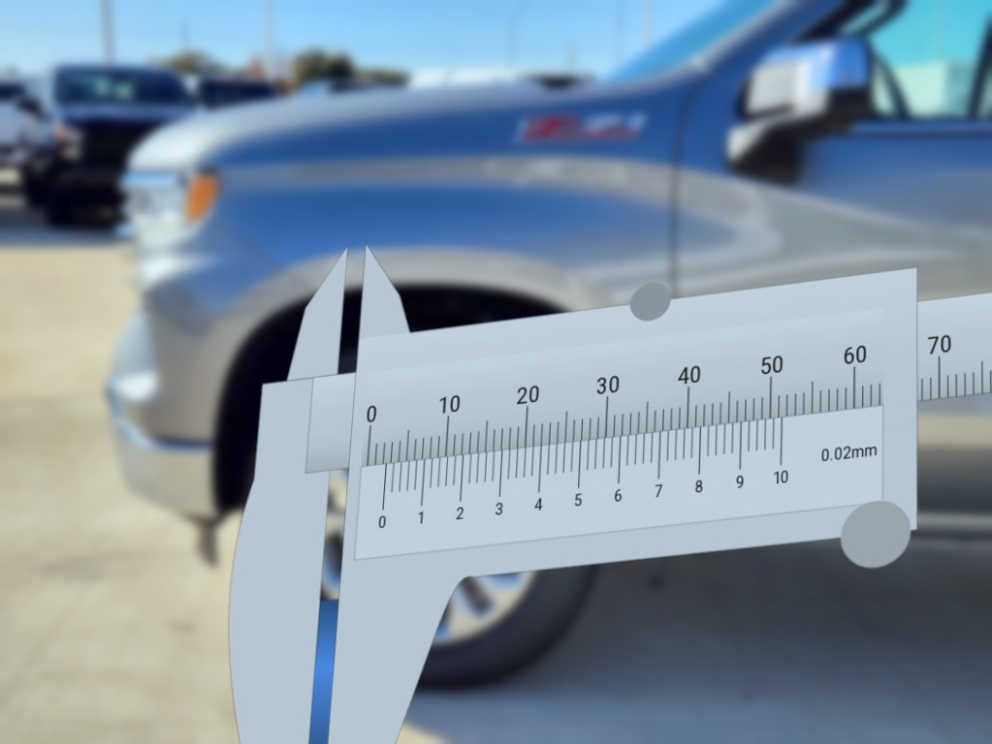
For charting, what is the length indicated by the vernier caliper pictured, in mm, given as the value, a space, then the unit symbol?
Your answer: 2.4 mm
